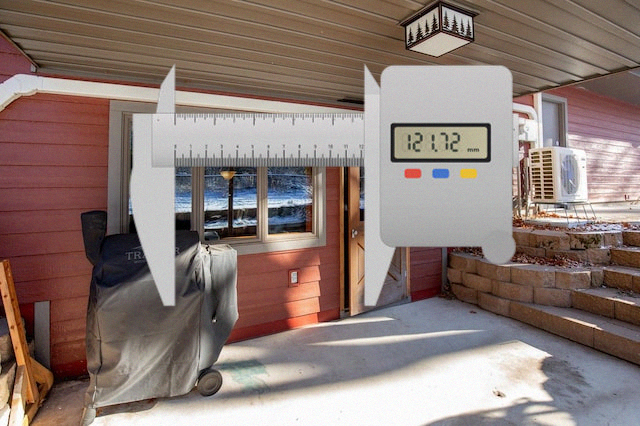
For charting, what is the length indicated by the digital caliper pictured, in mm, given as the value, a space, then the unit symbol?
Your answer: 121.72 mm
